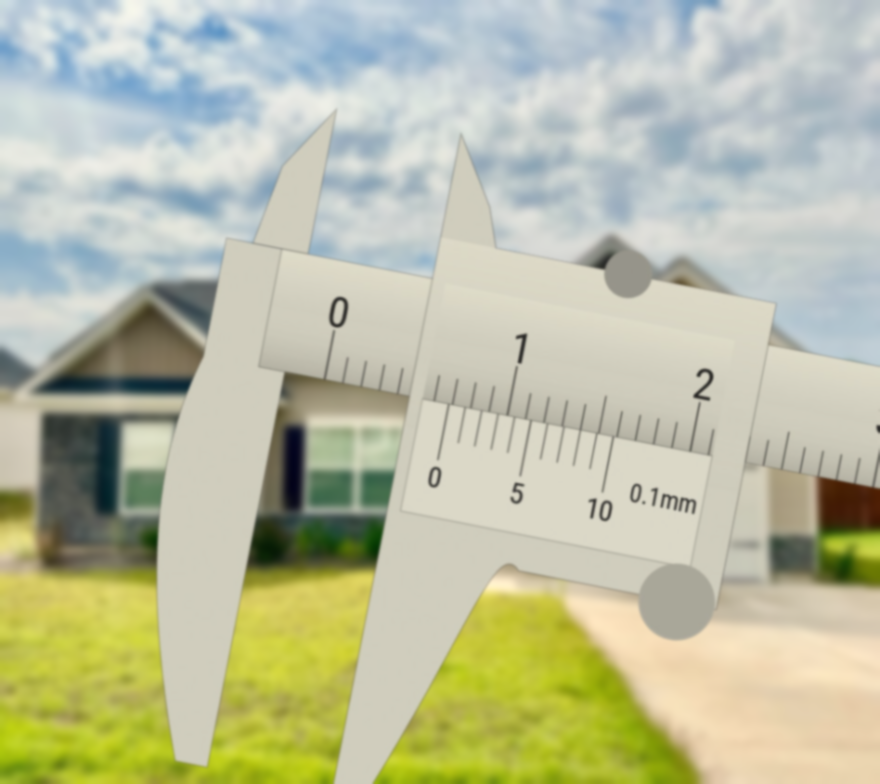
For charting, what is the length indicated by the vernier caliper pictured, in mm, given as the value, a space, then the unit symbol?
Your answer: 6.8 mm
